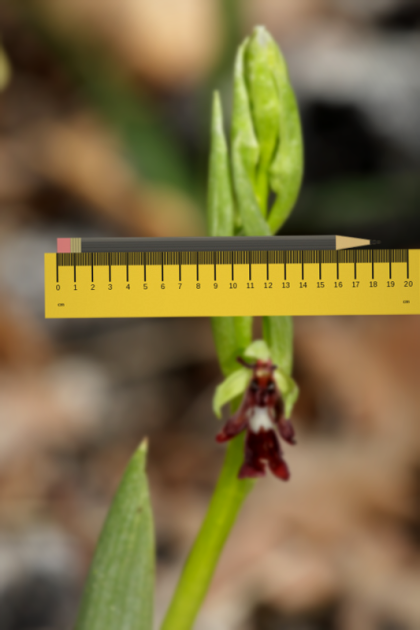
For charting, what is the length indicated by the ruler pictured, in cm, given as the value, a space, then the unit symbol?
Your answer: 18.5 cm
